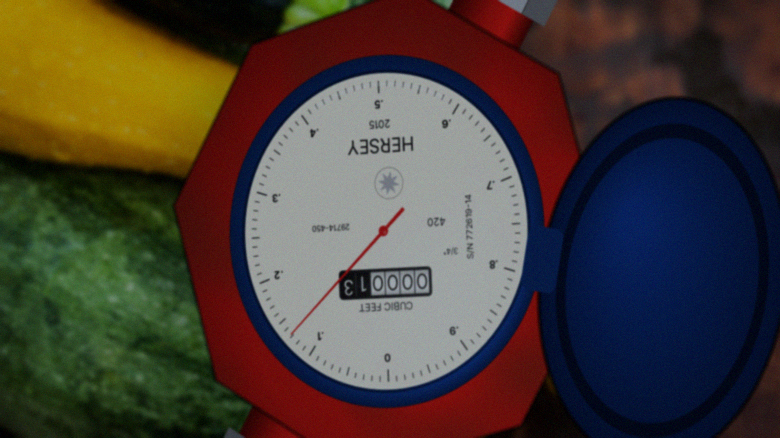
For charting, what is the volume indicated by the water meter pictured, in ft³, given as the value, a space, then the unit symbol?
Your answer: 13.13 ft³
